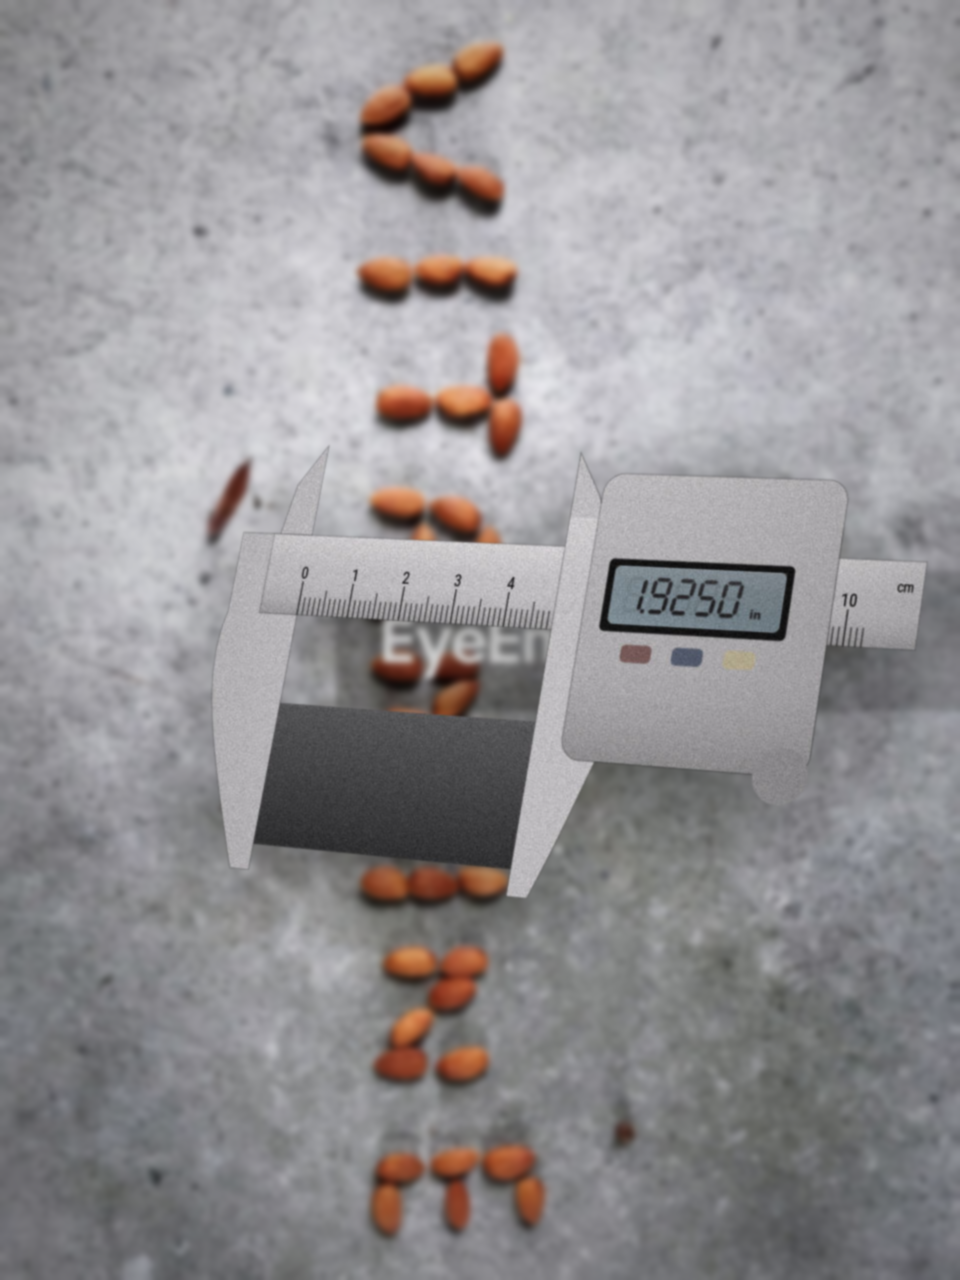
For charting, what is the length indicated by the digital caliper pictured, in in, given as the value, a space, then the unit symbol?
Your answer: 1.9250 in
